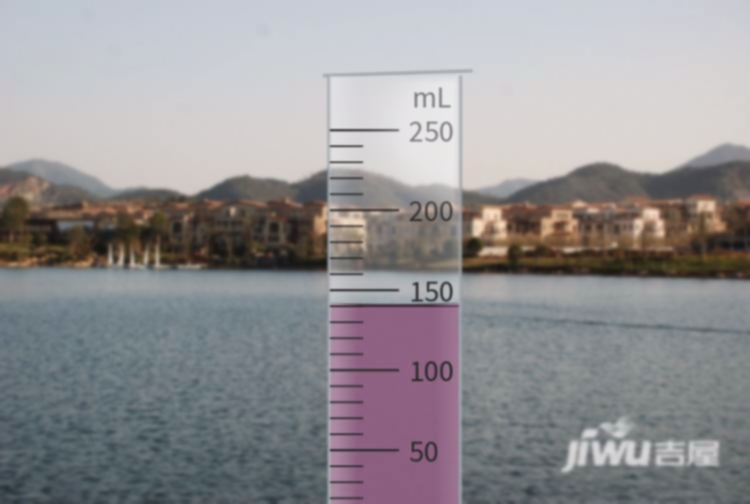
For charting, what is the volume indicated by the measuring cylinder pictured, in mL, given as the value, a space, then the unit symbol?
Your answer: 140 mL
